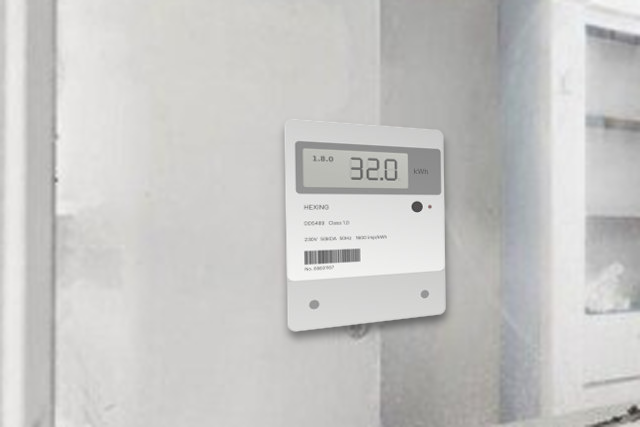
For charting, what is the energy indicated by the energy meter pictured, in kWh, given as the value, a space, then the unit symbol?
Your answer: 32.0 kWh
